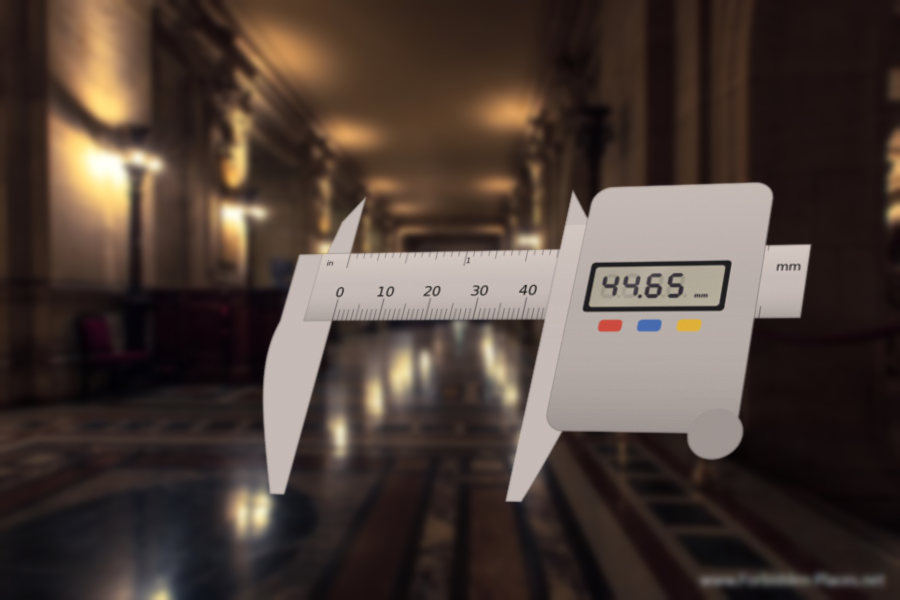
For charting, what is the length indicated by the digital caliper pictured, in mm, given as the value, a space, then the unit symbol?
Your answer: 44.65 mm
